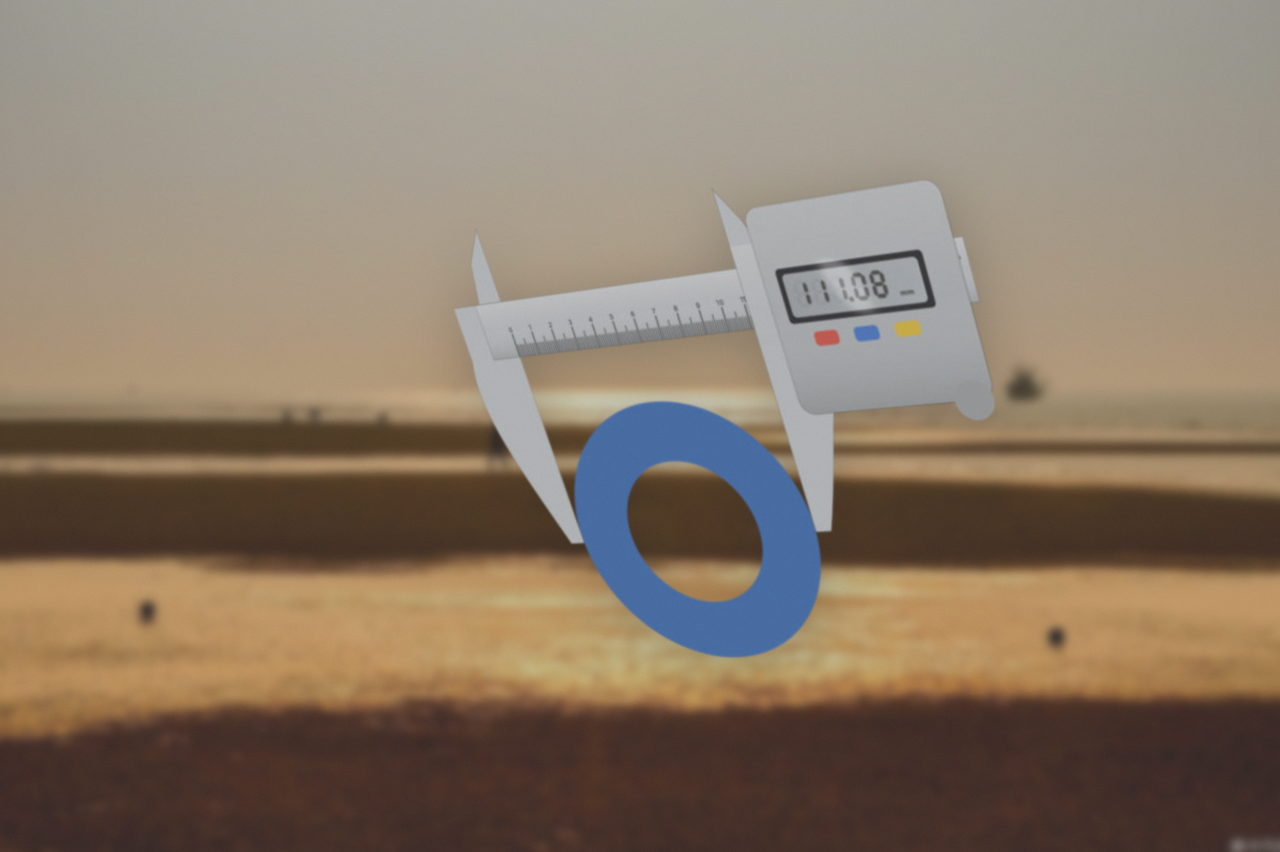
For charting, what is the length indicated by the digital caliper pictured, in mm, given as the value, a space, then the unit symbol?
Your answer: 111.08 mm
